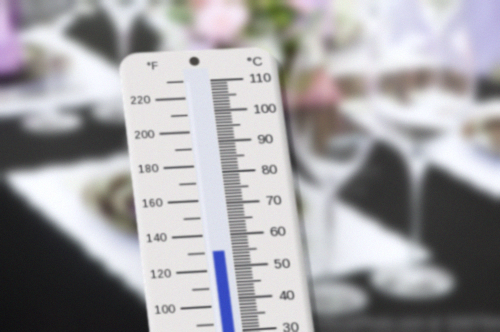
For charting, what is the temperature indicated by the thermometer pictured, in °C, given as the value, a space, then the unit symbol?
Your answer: 55 °C
